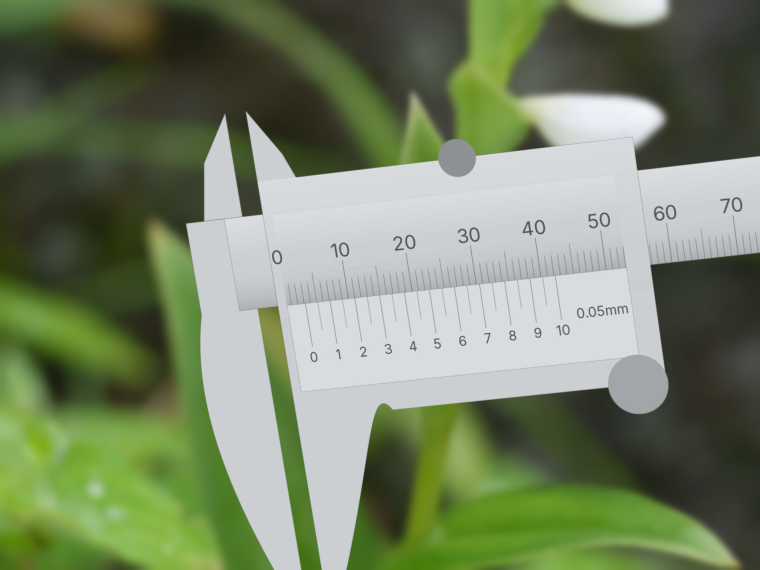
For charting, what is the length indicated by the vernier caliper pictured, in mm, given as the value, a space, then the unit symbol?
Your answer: 3.2 mm
